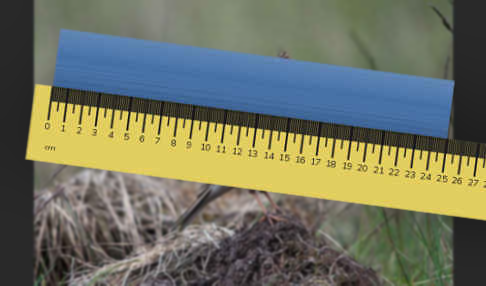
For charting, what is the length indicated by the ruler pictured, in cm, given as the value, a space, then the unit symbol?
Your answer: 25 cm
